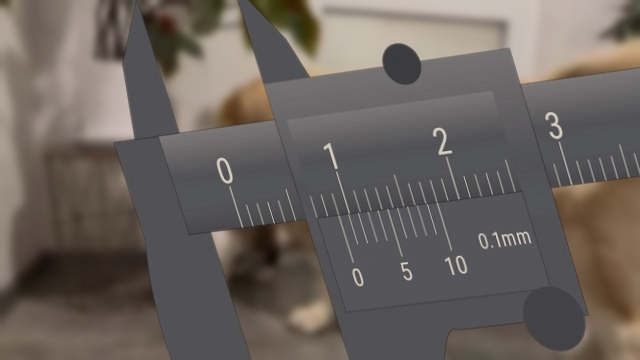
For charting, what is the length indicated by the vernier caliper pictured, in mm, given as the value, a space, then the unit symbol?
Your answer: 9.0 mm
